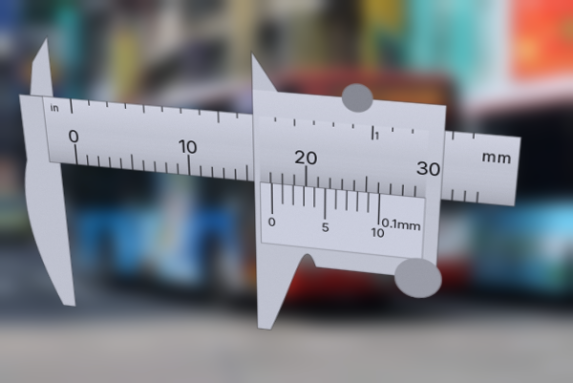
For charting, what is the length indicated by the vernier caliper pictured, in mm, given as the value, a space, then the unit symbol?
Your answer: 17.1 mm
